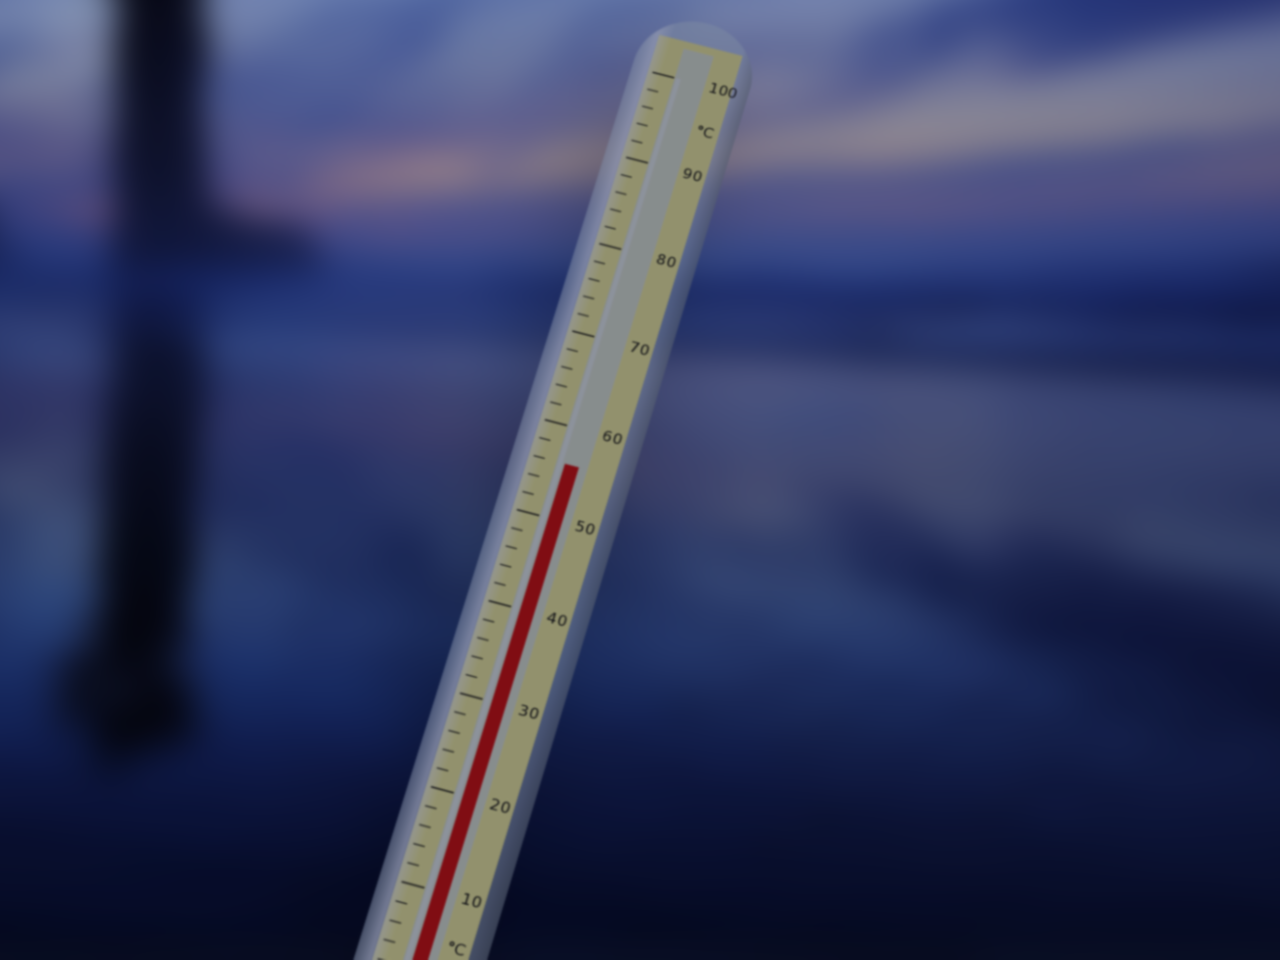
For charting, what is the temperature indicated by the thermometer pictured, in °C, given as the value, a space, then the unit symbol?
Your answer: 56 °C
